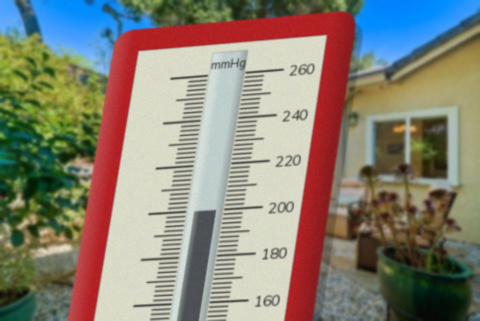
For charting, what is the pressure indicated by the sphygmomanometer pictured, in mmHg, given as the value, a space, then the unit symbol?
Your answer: 200 mmHg
